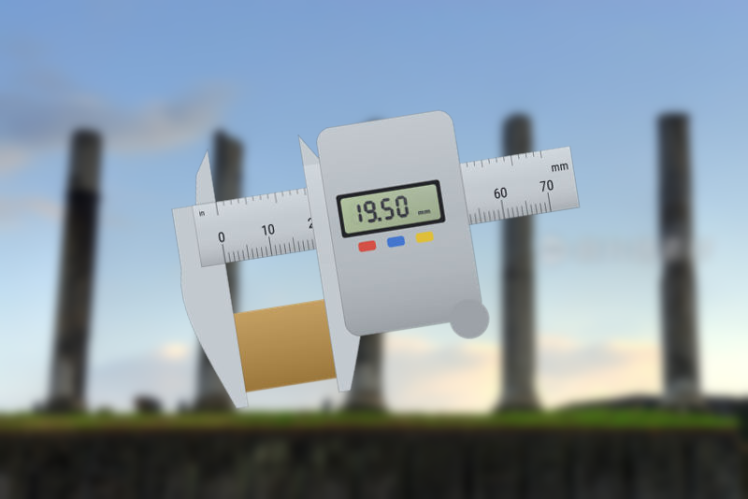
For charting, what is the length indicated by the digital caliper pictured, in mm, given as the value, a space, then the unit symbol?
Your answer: 19.50 mm
